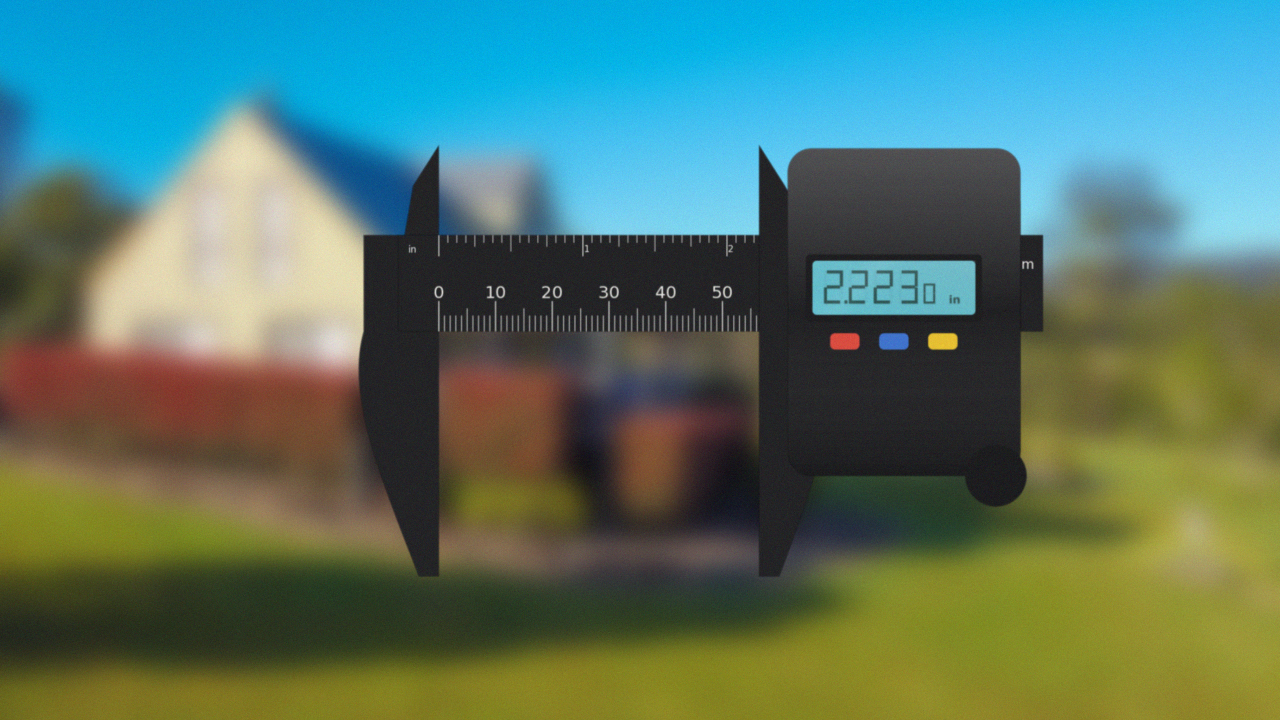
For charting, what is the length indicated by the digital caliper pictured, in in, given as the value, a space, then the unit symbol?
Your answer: 2.2230 in
